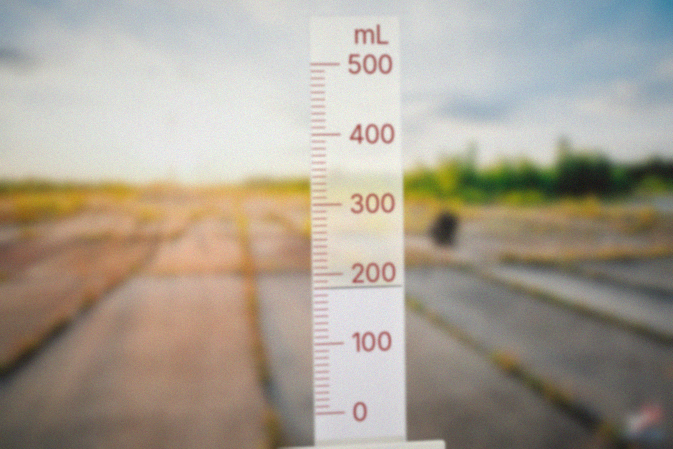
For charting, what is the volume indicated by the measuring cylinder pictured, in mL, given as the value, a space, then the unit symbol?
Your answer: 180 mL
